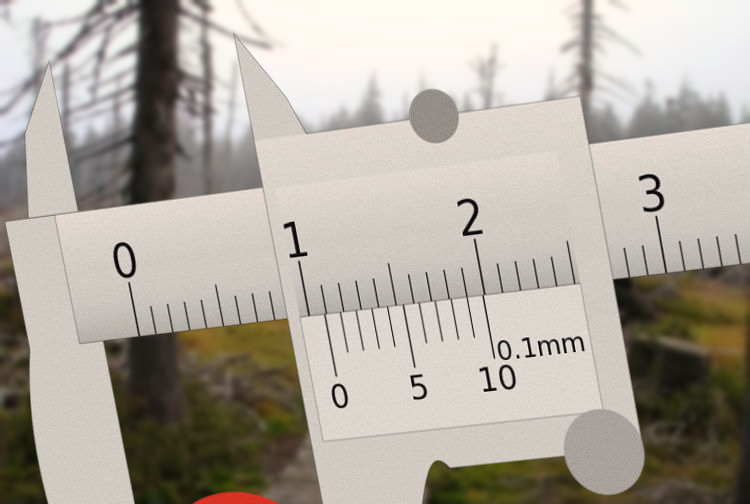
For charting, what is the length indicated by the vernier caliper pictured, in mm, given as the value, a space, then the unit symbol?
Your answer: 10.9 mm
